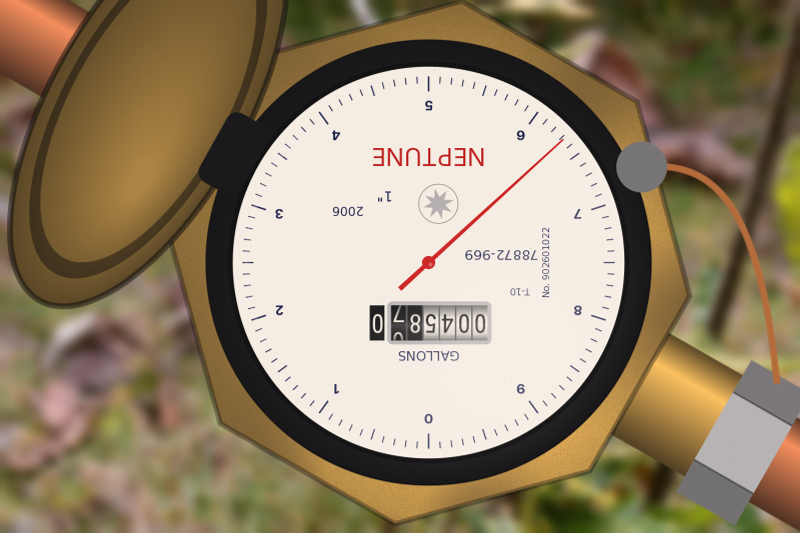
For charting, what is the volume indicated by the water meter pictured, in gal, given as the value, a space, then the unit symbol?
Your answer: 45866.3 gal
